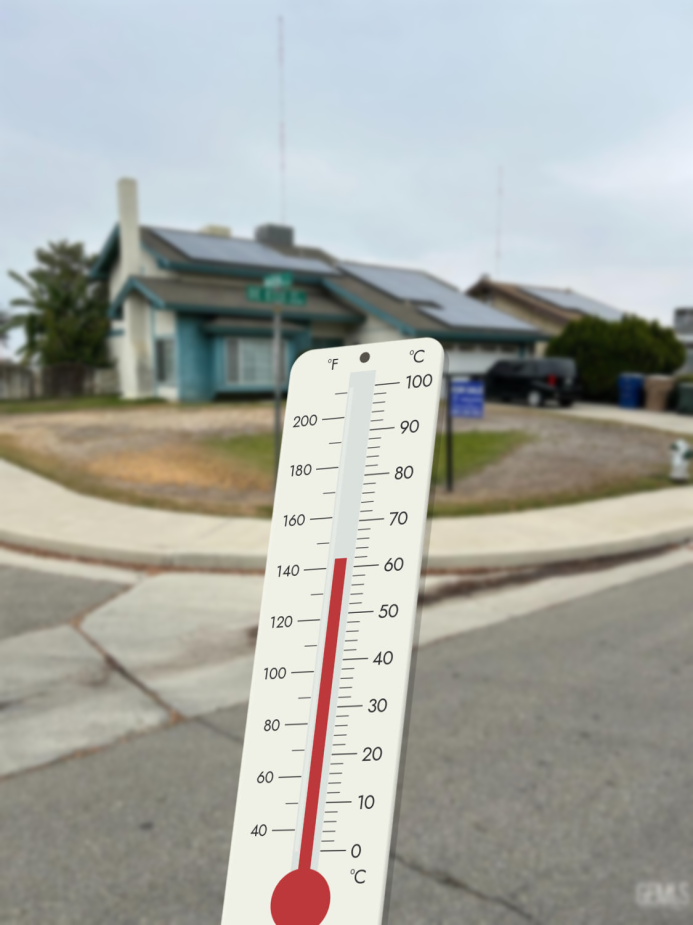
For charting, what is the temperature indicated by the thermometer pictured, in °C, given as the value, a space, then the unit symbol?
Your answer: 62 °C
